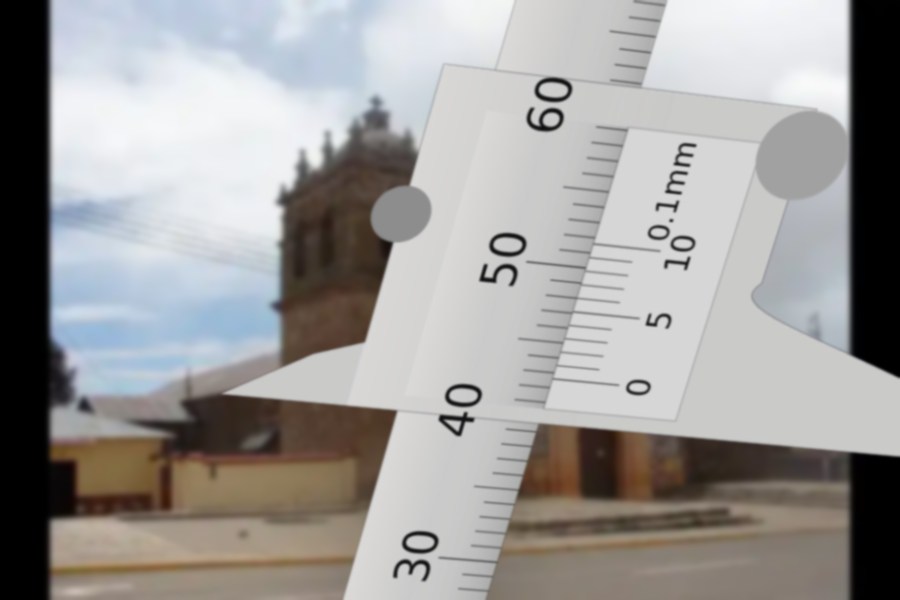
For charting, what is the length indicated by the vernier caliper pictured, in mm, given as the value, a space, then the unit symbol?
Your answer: 42.6 mm
